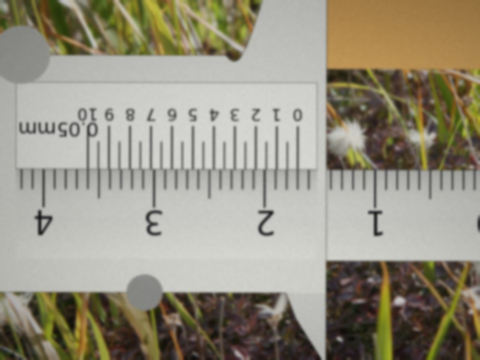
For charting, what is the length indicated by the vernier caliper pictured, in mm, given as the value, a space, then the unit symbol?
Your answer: 17.0 mm
